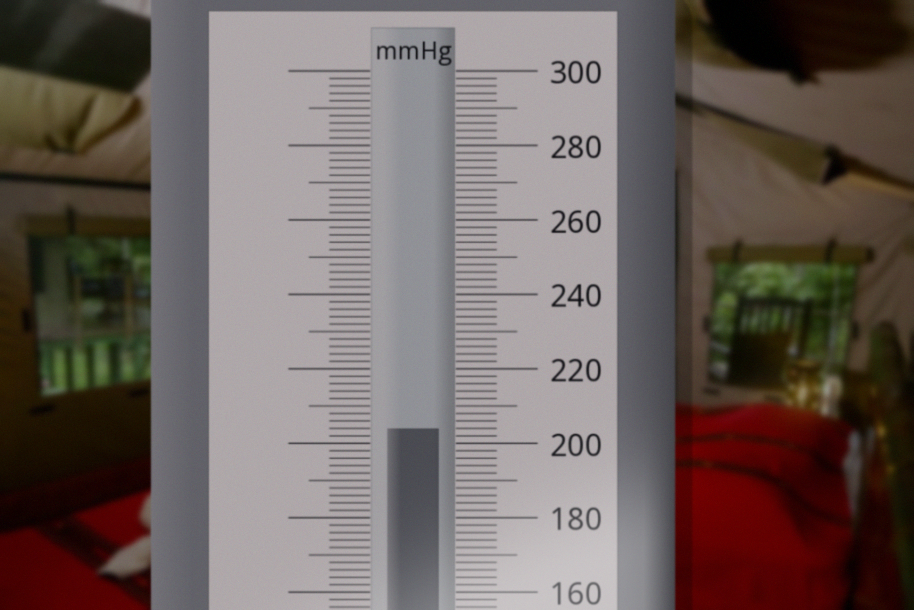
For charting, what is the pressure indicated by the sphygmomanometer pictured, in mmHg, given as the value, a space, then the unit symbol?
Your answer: 204 mmHg
